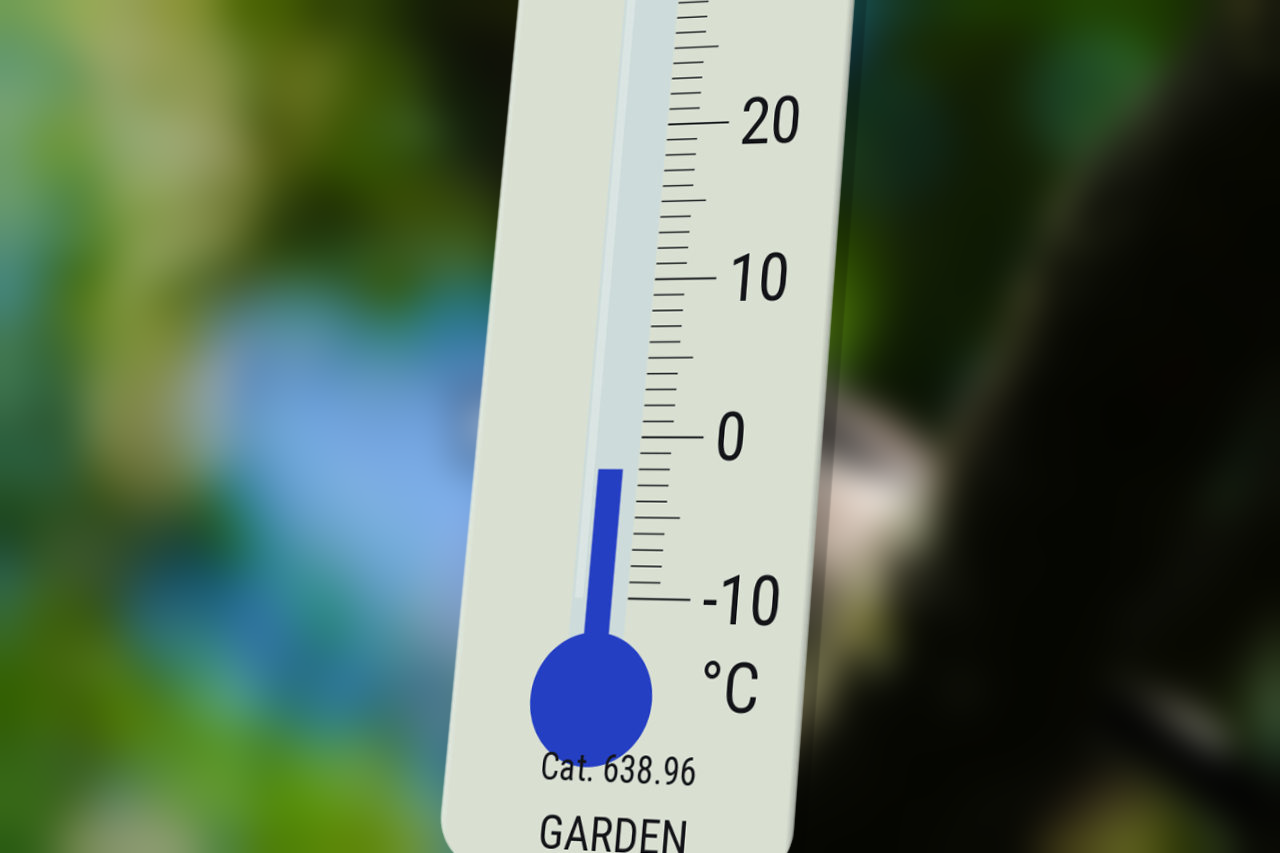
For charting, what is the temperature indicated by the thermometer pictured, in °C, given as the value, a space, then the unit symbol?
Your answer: -2 °C
